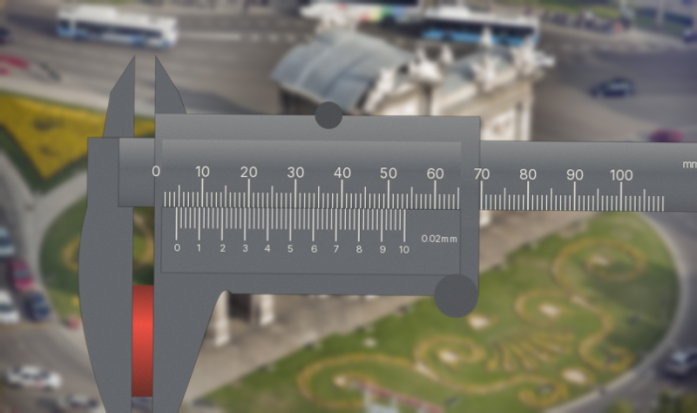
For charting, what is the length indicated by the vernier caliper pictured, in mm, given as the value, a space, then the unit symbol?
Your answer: 4.5 mm
